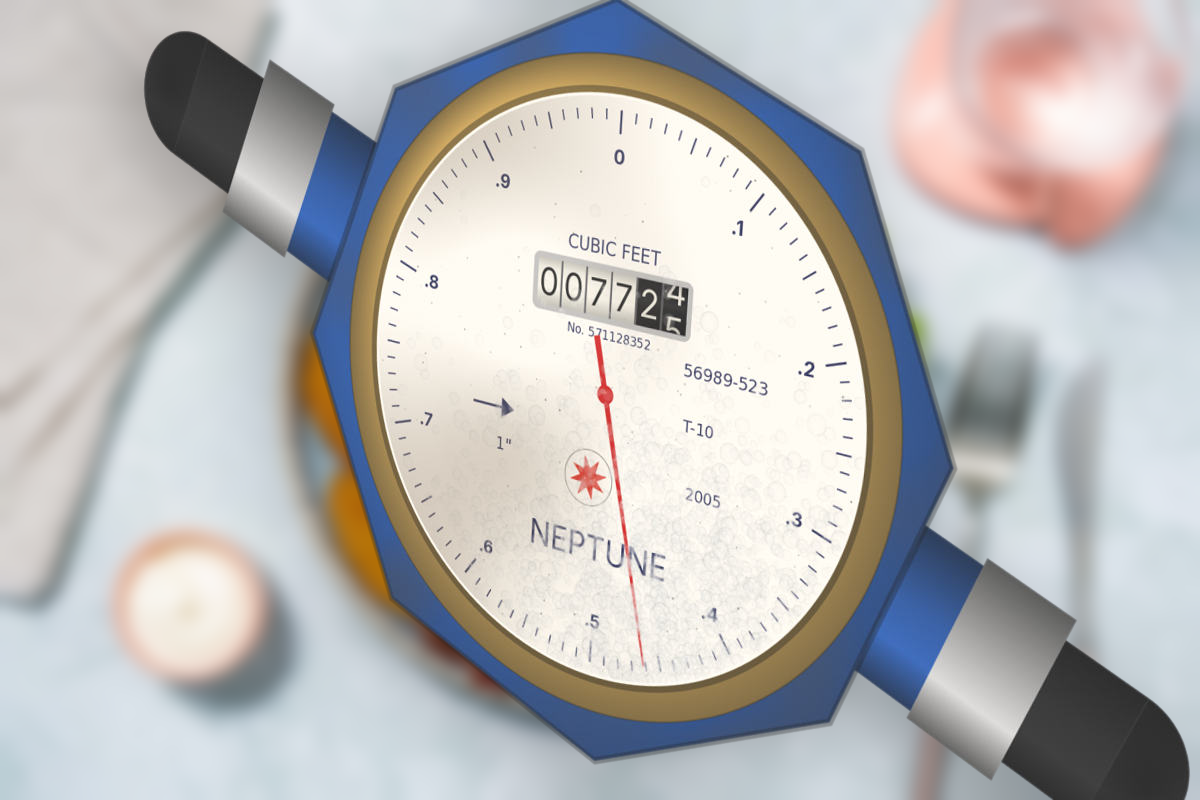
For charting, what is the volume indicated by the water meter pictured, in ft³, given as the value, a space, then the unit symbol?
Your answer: 7724.46 ft³
